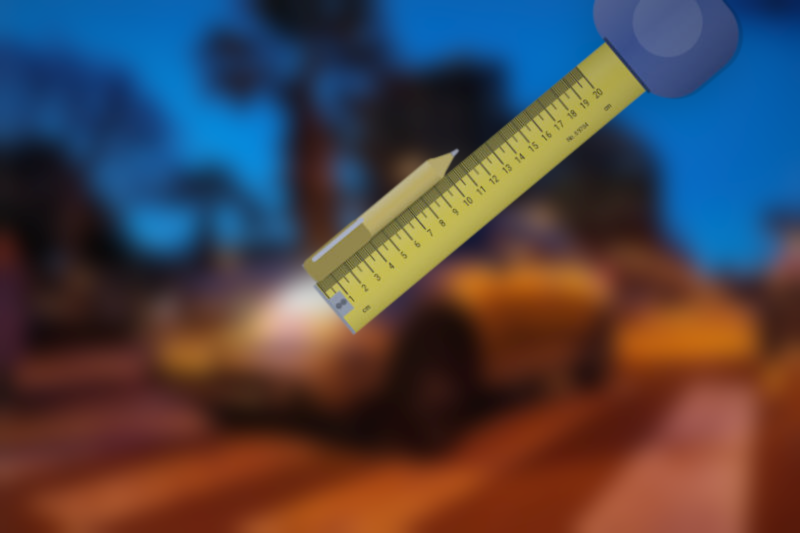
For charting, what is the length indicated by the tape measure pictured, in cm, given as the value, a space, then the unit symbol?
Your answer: 11.5 cm
